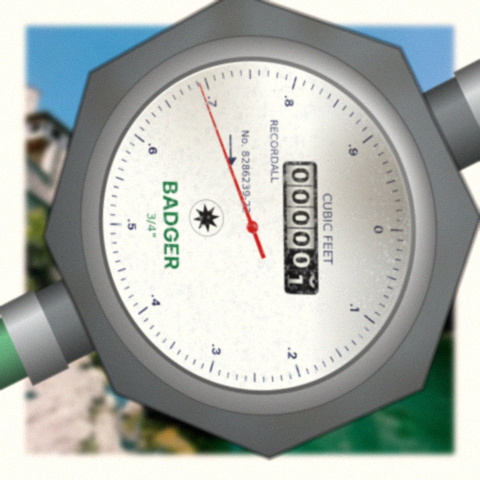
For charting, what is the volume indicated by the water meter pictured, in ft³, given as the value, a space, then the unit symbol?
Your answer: 0.69 ft³
